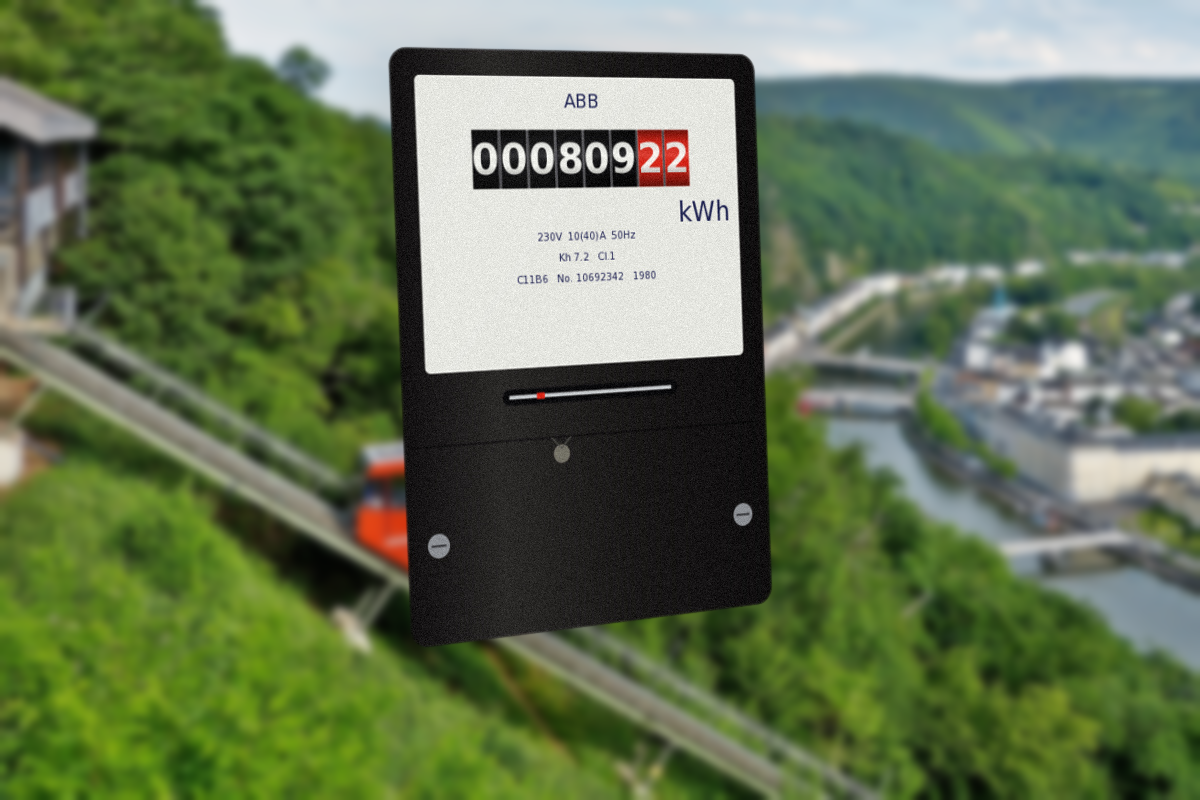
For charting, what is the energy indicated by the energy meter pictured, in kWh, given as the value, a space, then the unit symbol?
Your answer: 809.22 kWh
